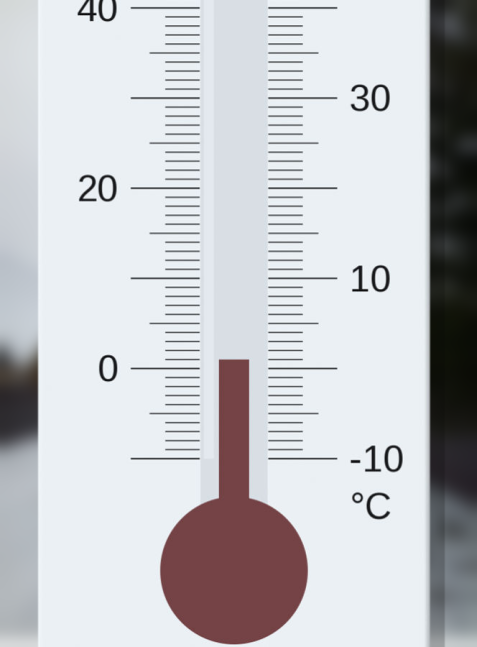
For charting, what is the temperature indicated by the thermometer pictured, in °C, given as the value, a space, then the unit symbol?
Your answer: 1 °C
